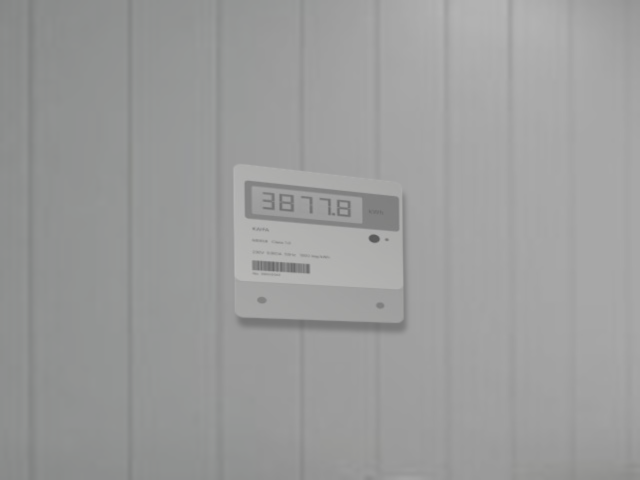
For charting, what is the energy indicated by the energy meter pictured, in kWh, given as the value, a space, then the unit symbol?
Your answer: 3877.8 kWh
